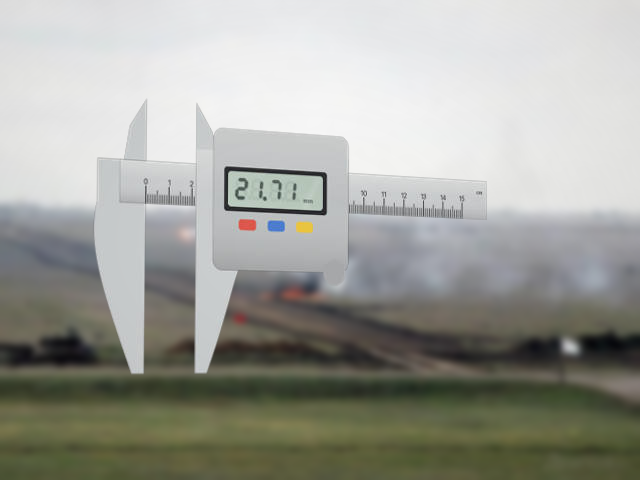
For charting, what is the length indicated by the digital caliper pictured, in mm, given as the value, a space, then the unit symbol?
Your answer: 21.71 mm
